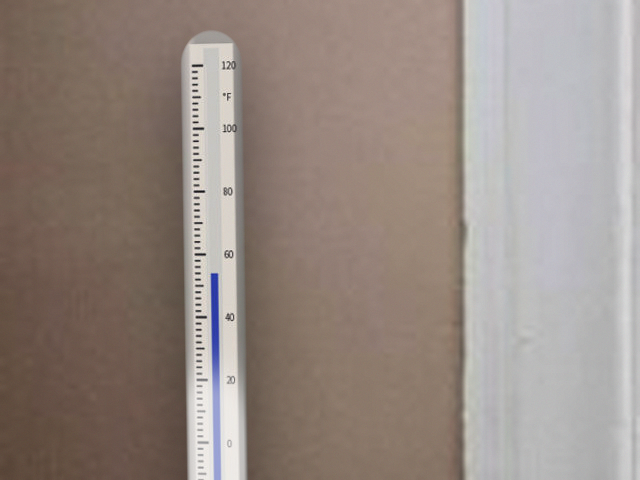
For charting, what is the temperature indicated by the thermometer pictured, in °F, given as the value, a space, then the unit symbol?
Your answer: 54 °F
